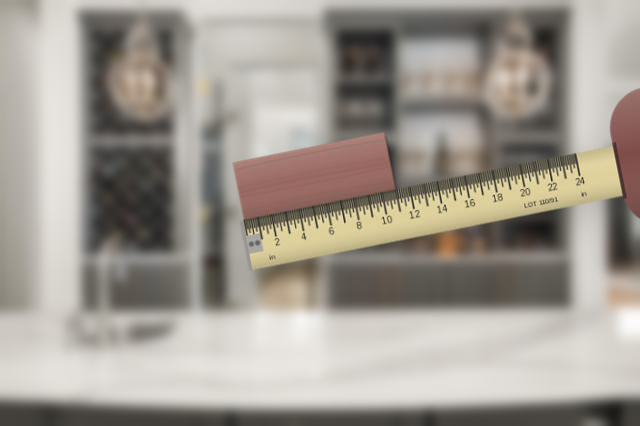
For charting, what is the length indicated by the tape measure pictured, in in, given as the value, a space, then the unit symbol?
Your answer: 11 in
